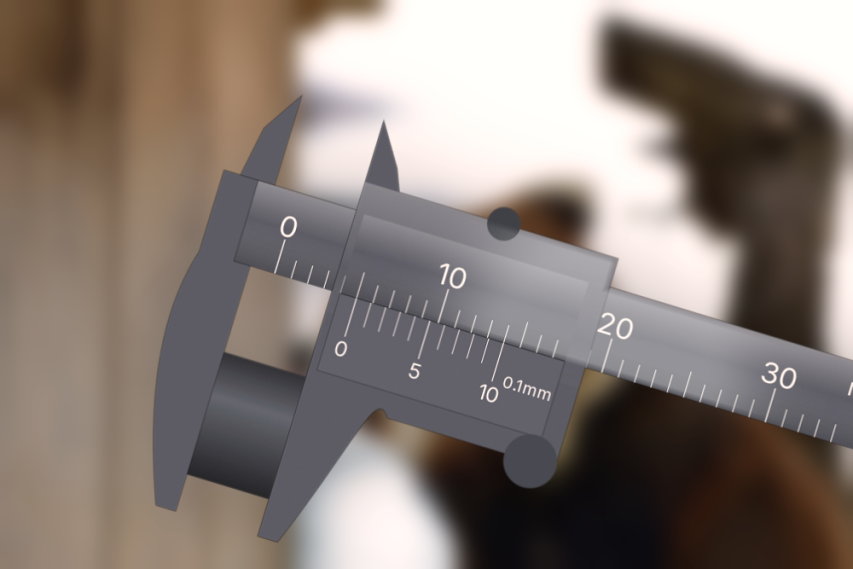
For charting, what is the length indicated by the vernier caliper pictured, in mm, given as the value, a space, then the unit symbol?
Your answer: 5.0 mm
